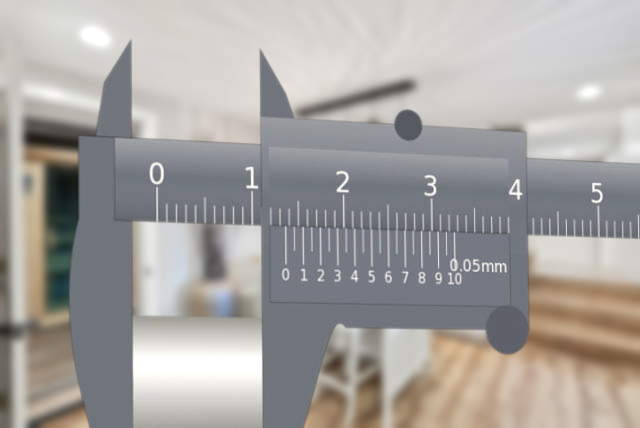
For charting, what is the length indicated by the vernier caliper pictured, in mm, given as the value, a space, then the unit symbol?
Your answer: 13.6 mm
